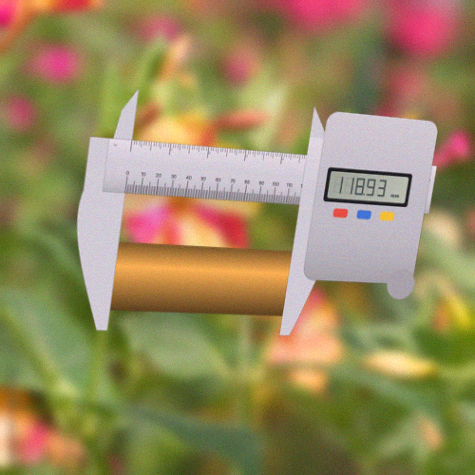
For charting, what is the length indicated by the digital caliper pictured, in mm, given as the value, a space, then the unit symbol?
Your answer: 118.93 mm
